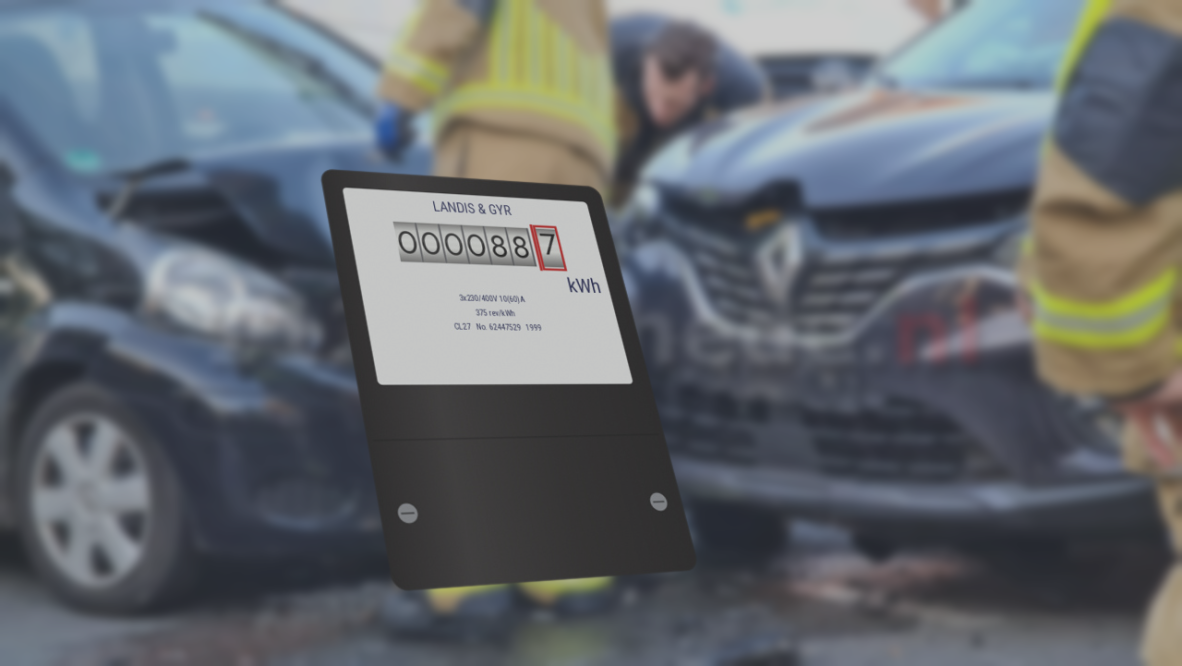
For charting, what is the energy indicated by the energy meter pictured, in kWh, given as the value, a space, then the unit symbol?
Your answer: 88.7 kWh
